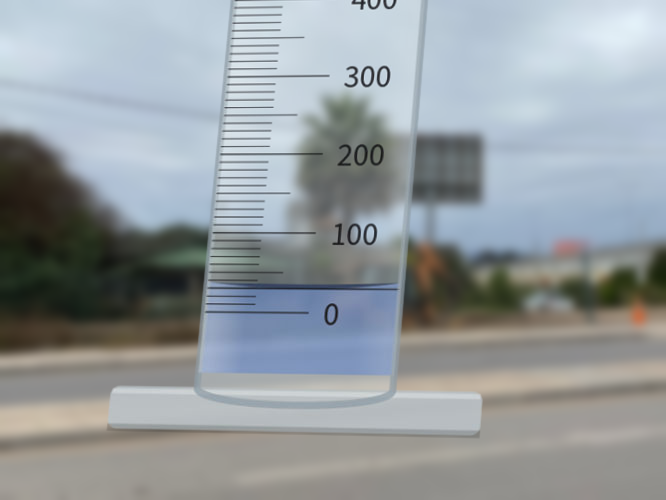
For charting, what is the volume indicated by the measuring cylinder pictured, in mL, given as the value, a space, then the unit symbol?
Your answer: 30 mL
